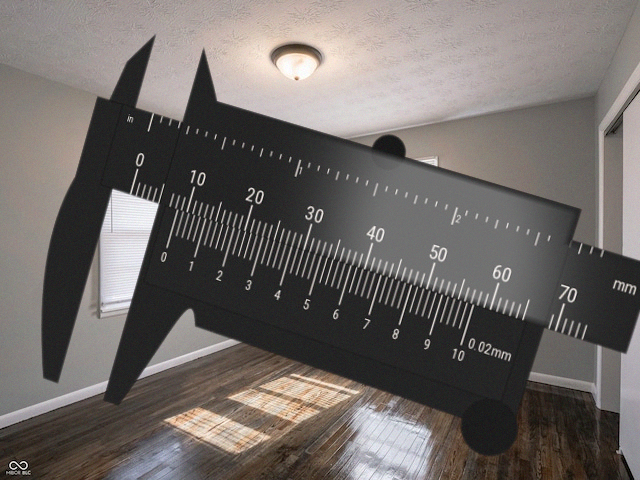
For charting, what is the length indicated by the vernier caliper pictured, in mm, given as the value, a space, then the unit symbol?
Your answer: 8.4 mm
